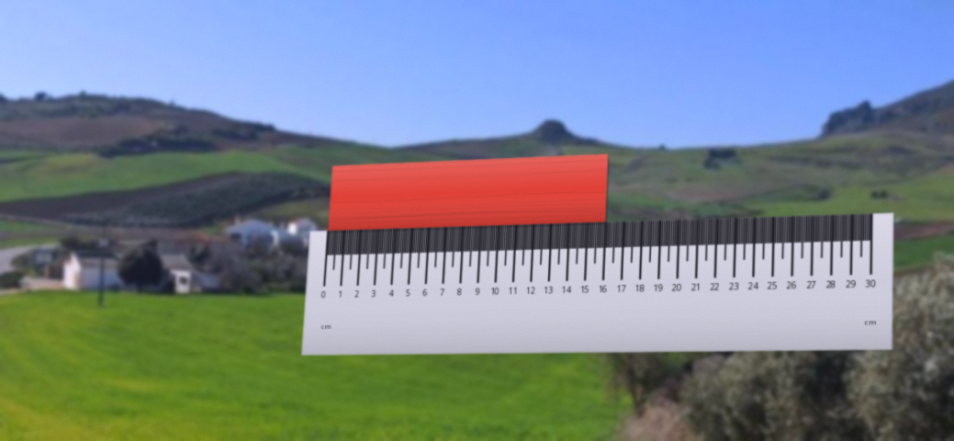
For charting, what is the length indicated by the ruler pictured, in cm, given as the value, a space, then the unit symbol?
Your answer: 16 cm
